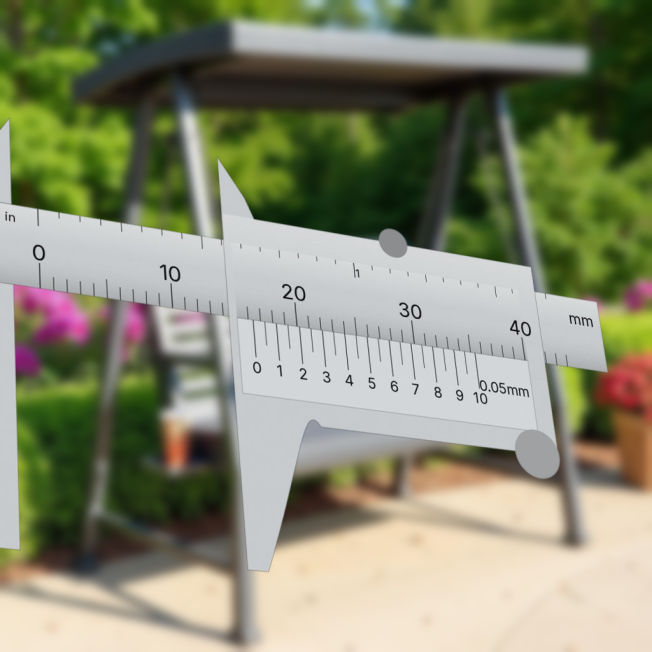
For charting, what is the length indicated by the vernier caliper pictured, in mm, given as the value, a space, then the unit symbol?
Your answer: 16.4 mm
